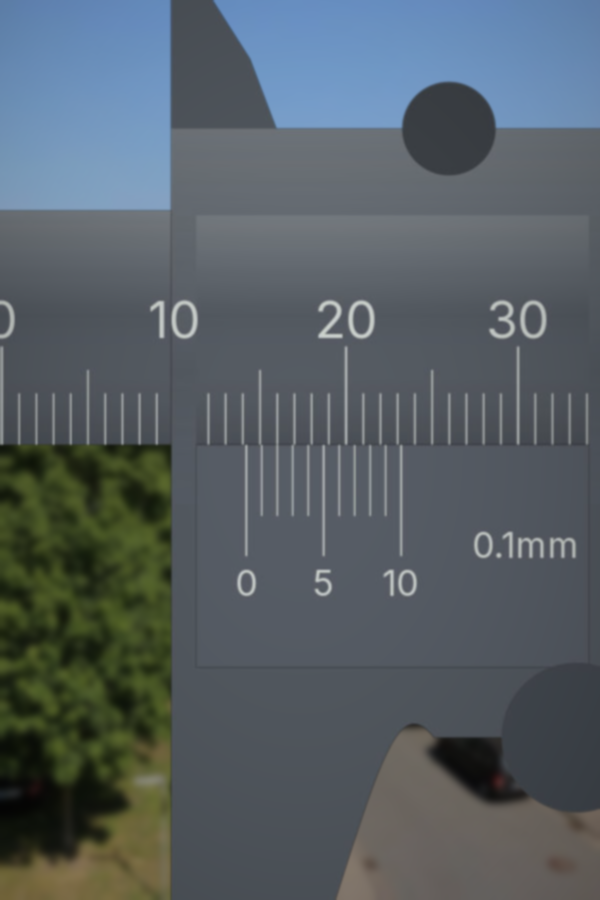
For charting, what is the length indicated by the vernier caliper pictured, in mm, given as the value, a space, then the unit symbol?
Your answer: 14.2 mm
